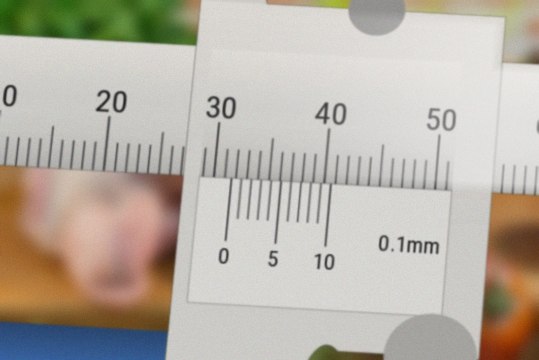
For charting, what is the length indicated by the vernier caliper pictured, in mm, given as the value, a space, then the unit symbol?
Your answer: 31.6 mm
